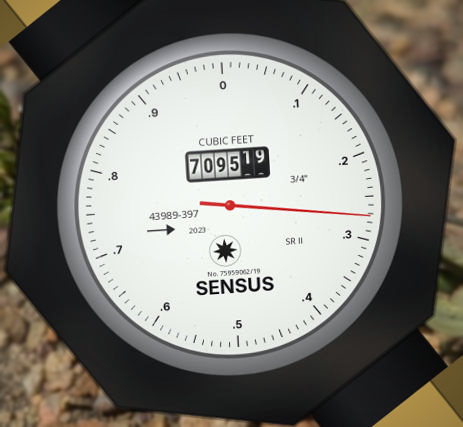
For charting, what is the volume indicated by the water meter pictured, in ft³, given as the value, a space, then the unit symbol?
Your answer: 709519.27 ft³
